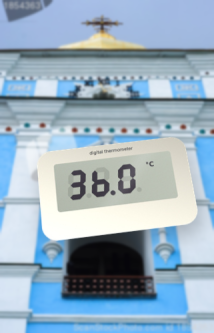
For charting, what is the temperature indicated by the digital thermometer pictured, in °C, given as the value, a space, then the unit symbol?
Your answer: 36.0 °C
